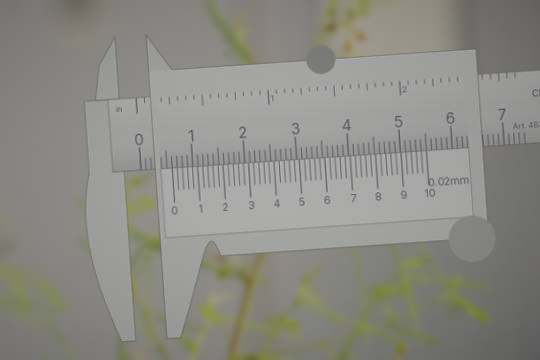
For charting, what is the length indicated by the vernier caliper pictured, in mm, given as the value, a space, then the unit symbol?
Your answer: 6.0 mm
